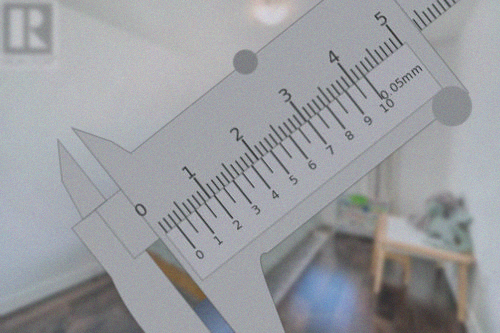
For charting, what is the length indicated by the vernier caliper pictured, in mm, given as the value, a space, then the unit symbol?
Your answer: 3.0 mm
